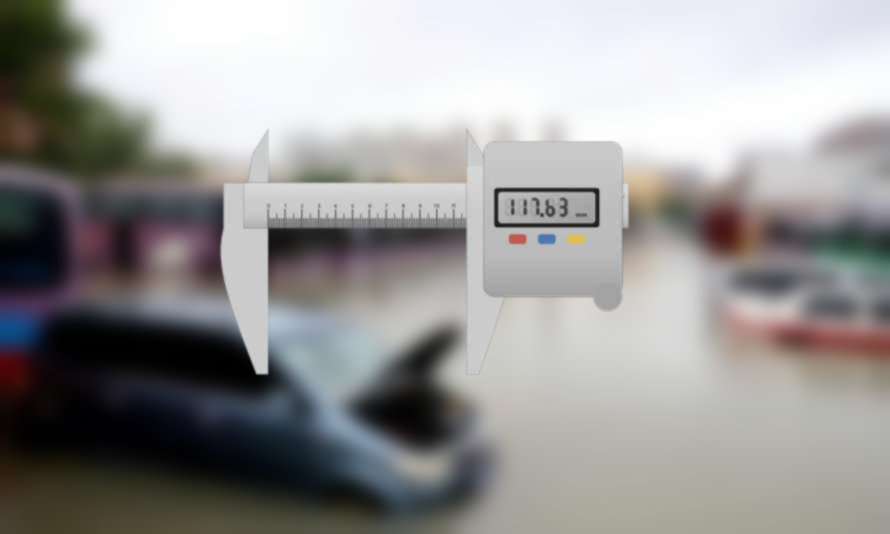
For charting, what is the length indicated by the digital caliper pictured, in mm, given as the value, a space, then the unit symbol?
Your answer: 117.63 mm
